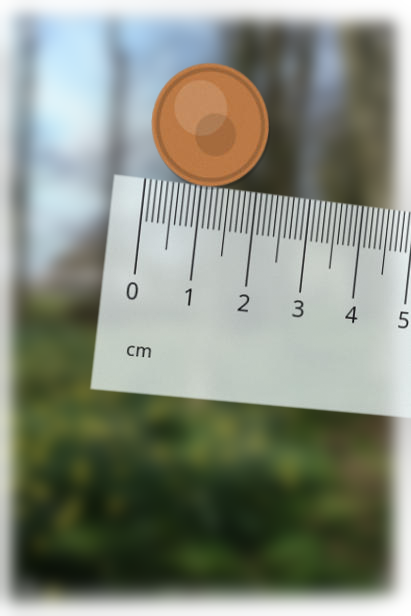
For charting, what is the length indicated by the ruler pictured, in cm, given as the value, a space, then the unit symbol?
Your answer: 2.1 cm
